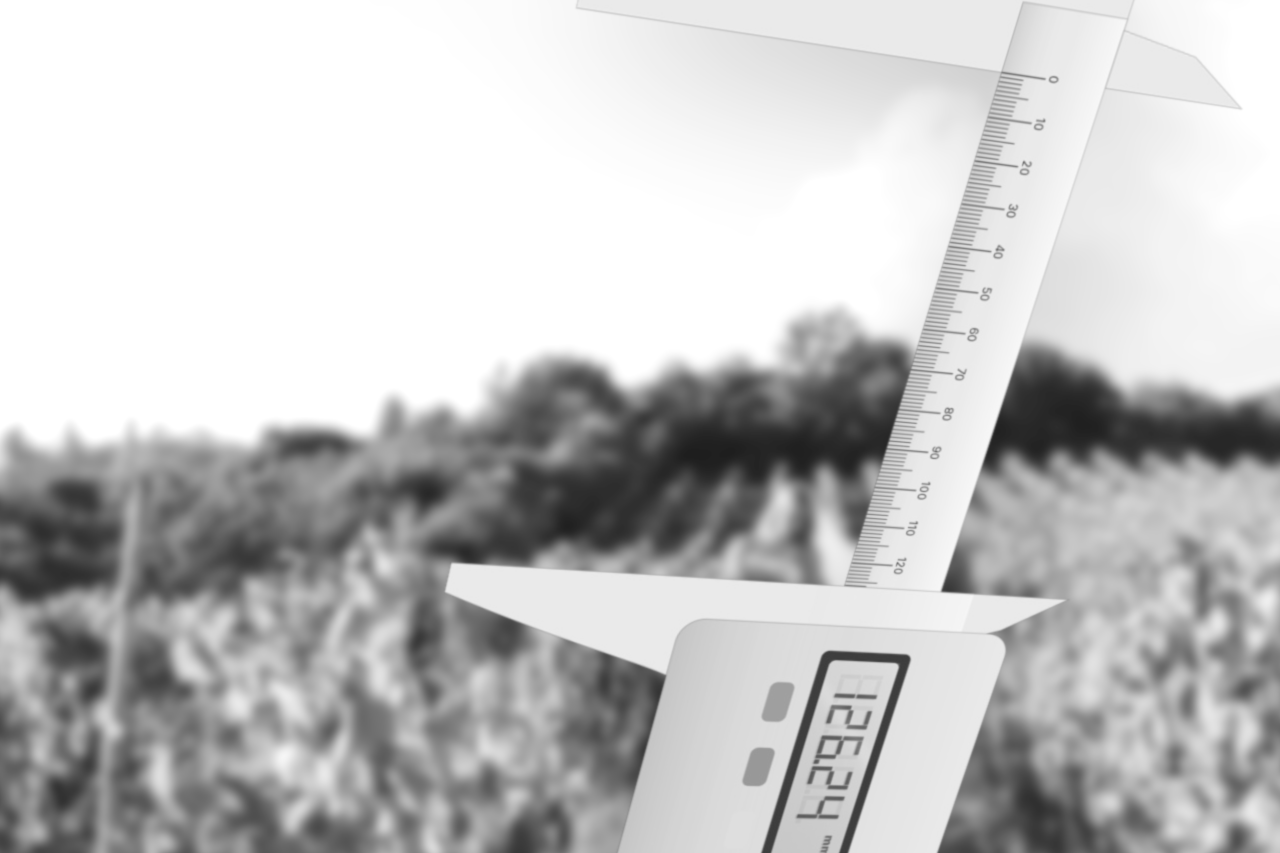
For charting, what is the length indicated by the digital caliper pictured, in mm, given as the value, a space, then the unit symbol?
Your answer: 126.24 mm
